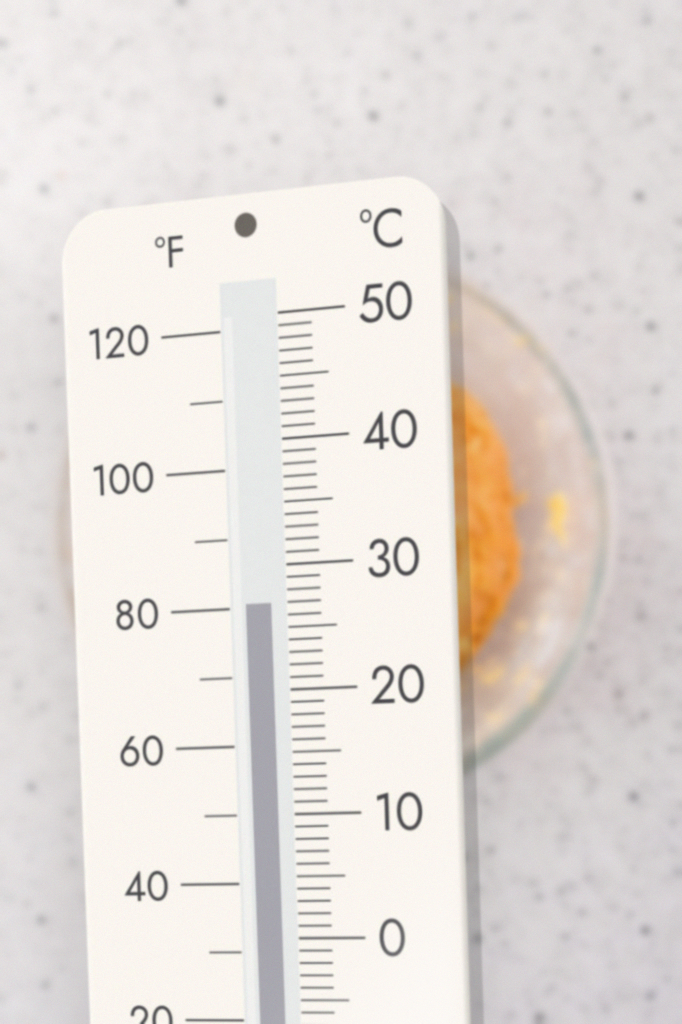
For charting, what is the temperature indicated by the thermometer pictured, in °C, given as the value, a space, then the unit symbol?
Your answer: 27 °C
